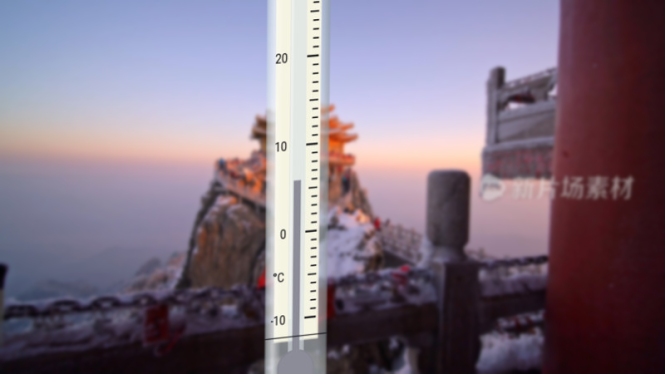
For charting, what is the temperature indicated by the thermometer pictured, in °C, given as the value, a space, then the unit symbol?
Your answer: 6 °C
